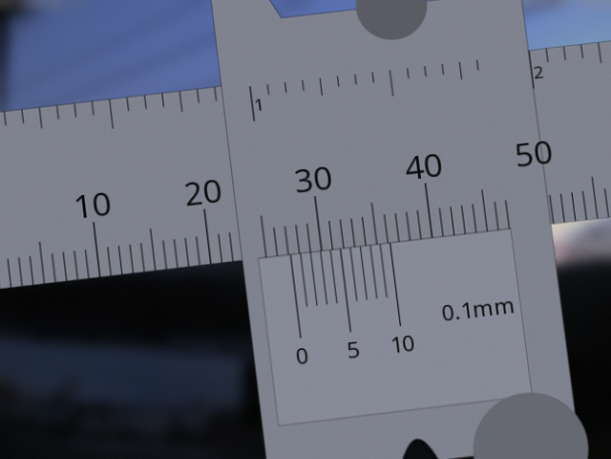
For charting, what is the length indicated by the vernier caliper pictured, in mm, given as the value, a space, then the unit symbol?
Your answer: 27.2 mm
